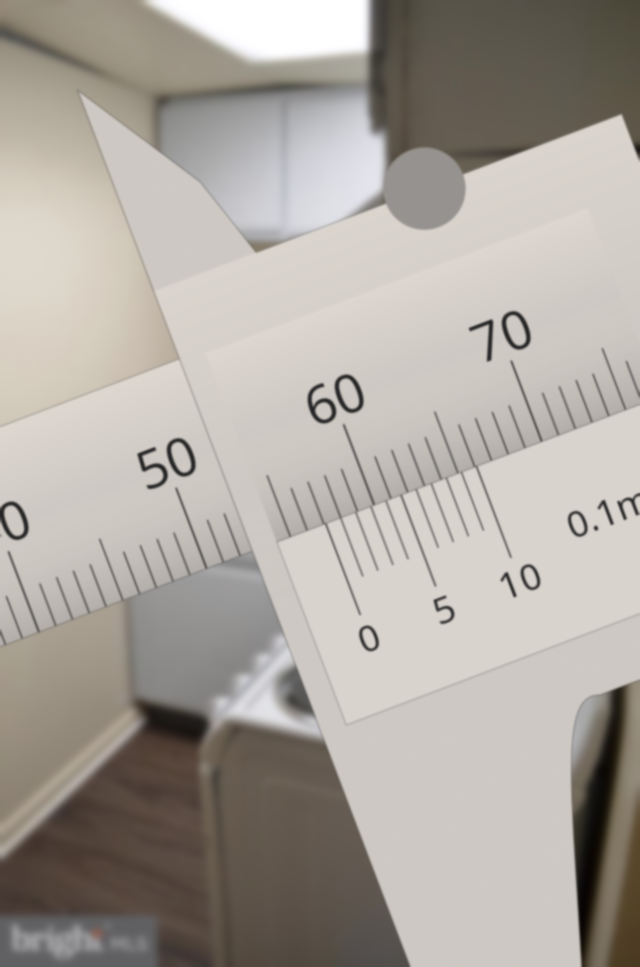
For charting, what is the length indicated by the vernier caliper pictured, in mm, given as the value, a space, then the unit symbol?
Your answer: 57.1 mm
